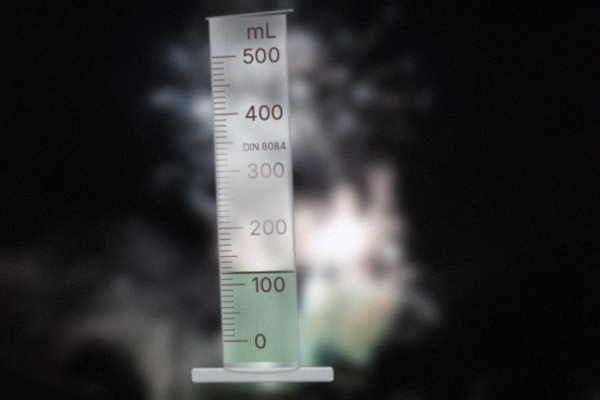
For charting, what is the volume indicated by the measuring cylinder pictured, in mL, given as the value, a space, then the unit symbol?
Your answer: 120 mL
